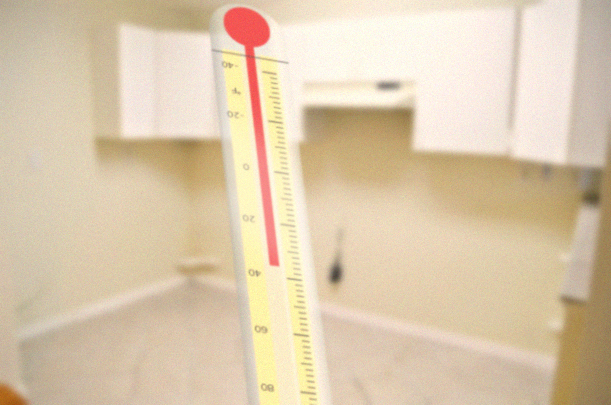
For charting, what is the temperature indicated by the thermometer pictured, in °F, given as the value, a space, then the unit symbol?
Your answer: 36 °F
